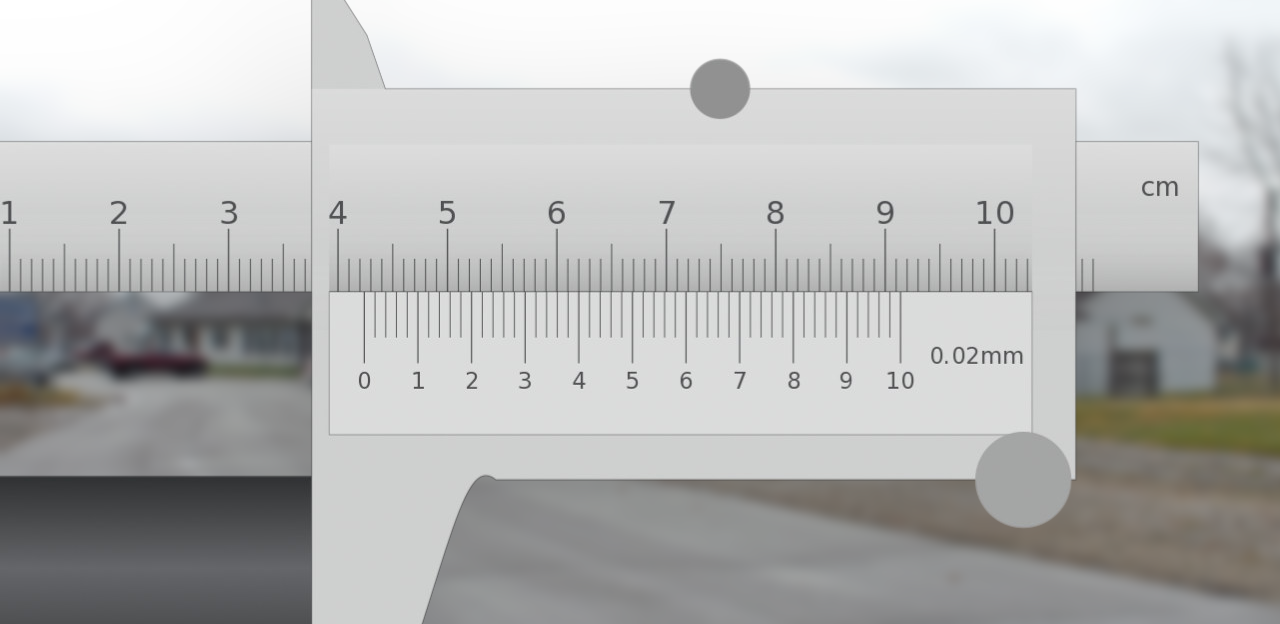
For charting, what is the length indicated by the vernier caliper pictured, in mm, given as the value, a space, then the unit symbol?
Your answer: 42.4 mm
